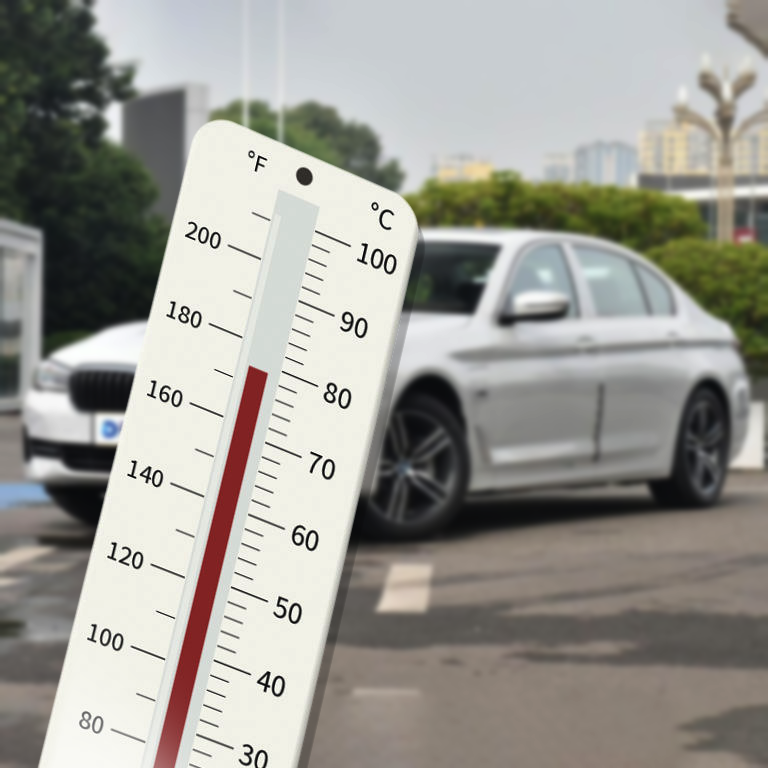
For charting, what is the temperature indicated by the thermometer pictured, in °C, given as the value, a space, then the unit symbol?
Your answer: 79 °C
